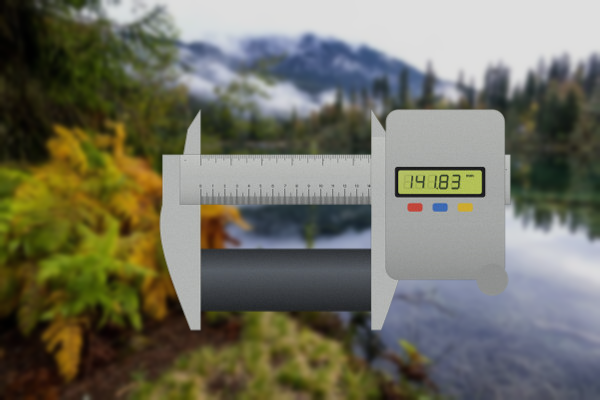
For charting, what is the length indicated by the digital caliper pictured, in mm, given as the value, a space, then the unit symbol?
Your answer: 141.83 mm
